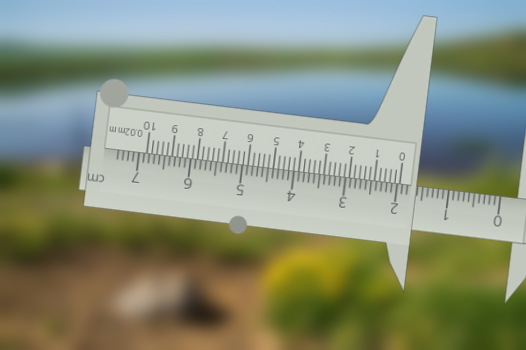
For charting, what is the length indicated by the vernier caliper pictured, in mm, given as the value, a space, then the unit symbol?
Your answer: 19.5 mm
